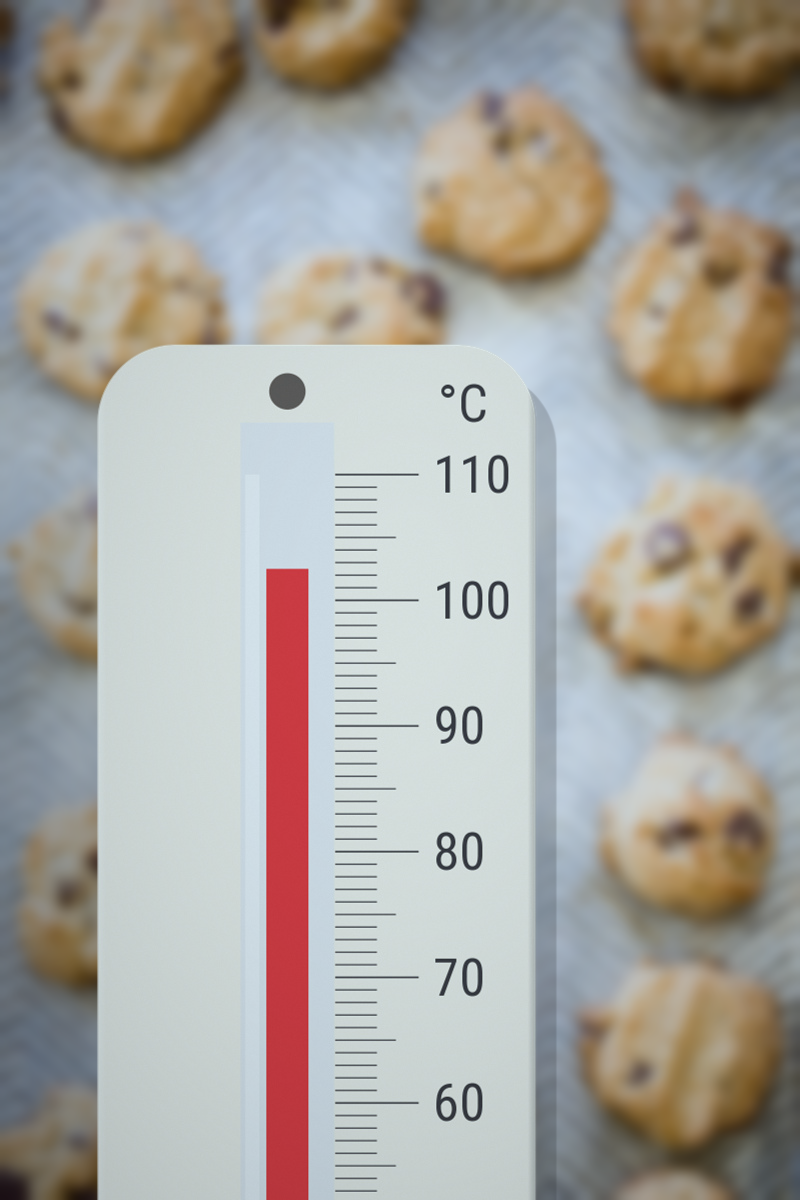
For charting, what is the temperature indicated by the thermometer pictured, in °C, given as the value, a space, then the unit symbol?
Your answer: 102.5 °C
